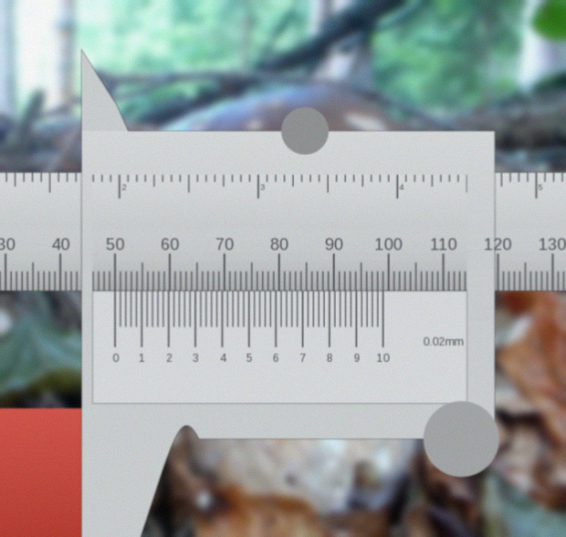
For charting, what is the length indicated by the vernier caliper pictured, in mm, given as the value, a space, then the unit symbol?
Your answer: 50.0 mm
